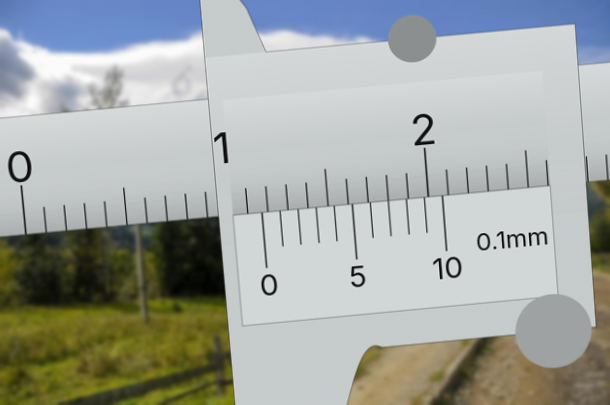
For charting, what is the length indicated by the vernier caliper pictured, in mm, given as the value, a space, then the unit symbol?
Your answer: 11.7 mm
